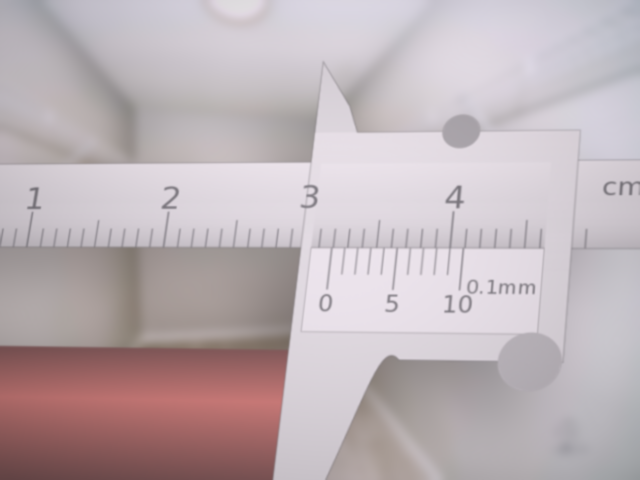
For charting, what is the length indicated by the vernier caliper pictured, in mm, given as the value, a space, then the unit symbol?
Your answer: 31.9 mm
